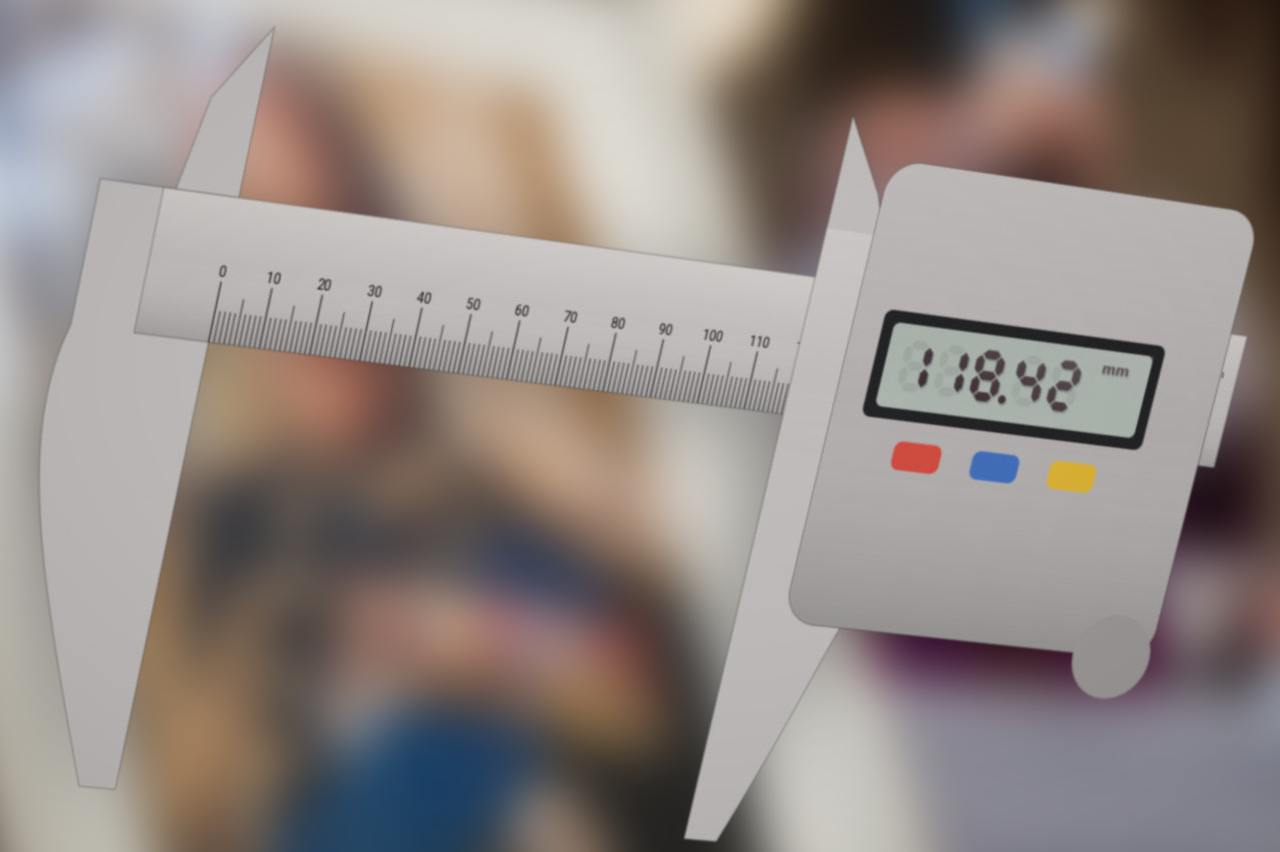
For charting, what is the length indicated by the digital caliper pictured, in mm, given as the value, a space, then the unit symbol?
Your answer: 118.42 mm
